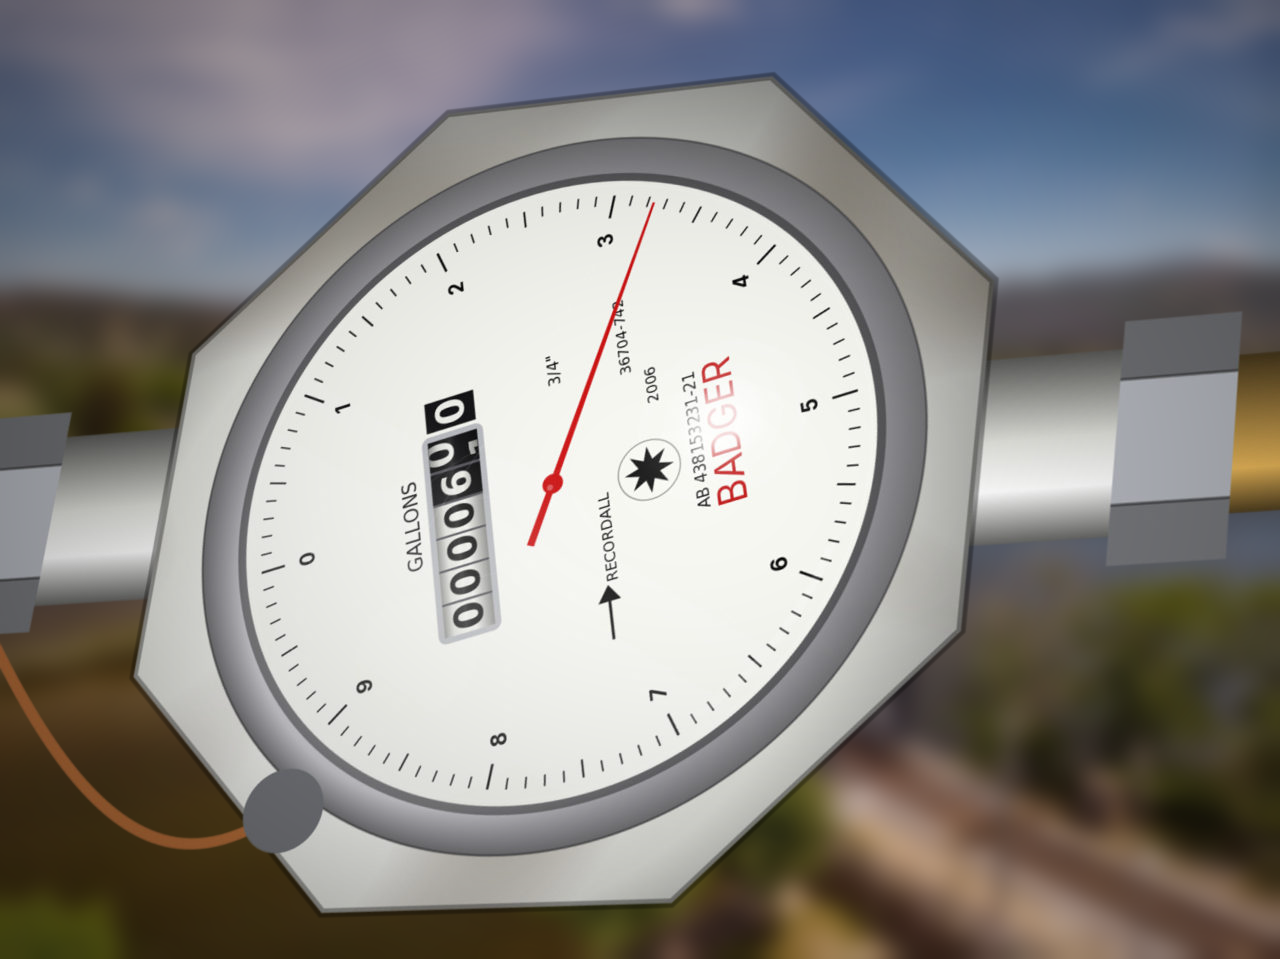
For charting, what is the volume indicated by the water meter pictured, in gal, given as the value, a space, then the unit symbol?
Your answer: 603.2 gal
